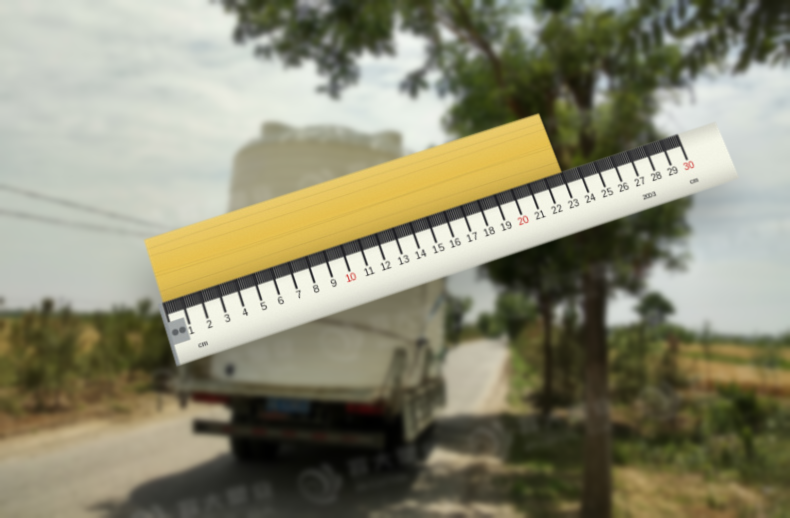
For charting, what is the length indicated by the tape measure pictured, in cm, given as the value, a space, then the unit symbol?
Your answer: 23 cm
